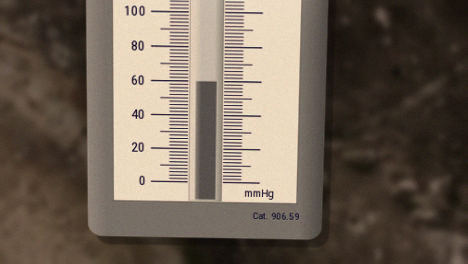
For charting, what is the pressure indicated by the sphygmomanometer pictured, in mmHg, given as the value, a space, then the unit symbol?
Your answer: 60 mmHg
